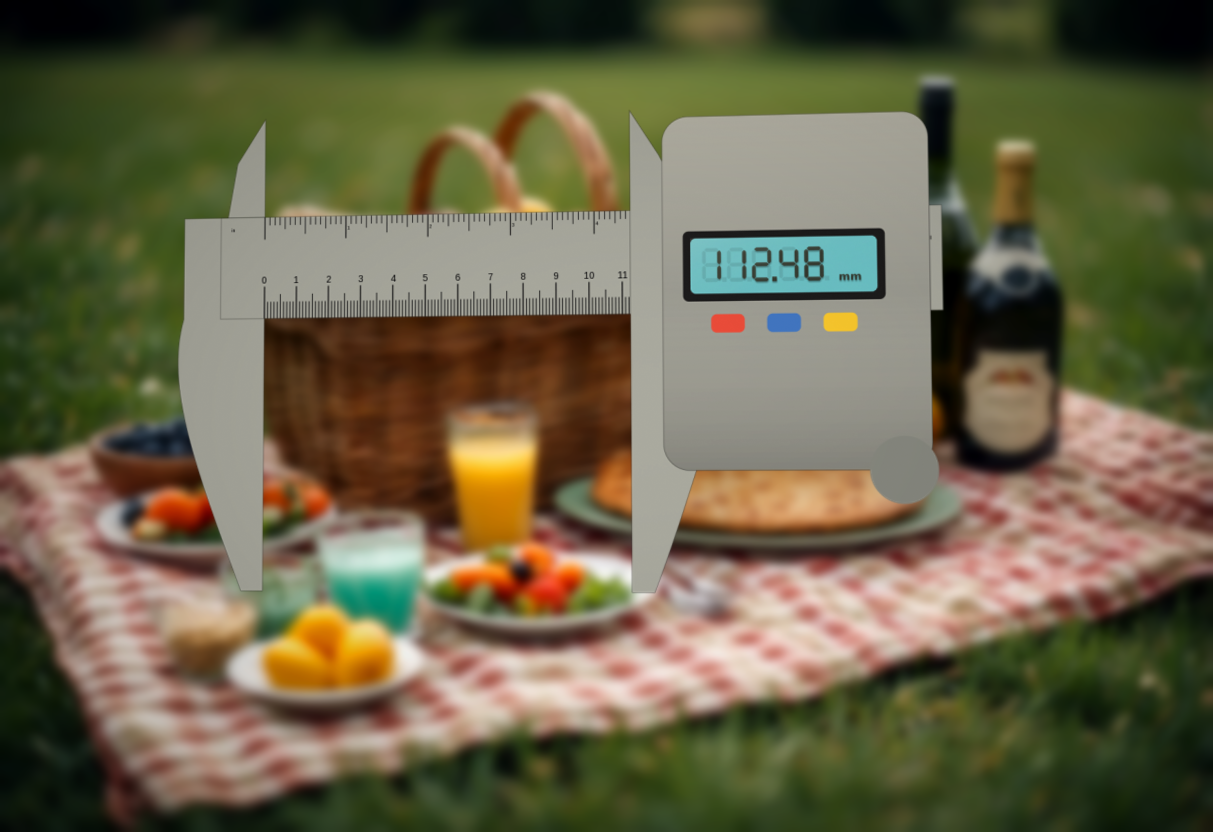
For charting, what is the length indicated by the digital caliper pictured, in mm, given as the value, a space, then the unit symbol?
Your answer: 112.48 mm
